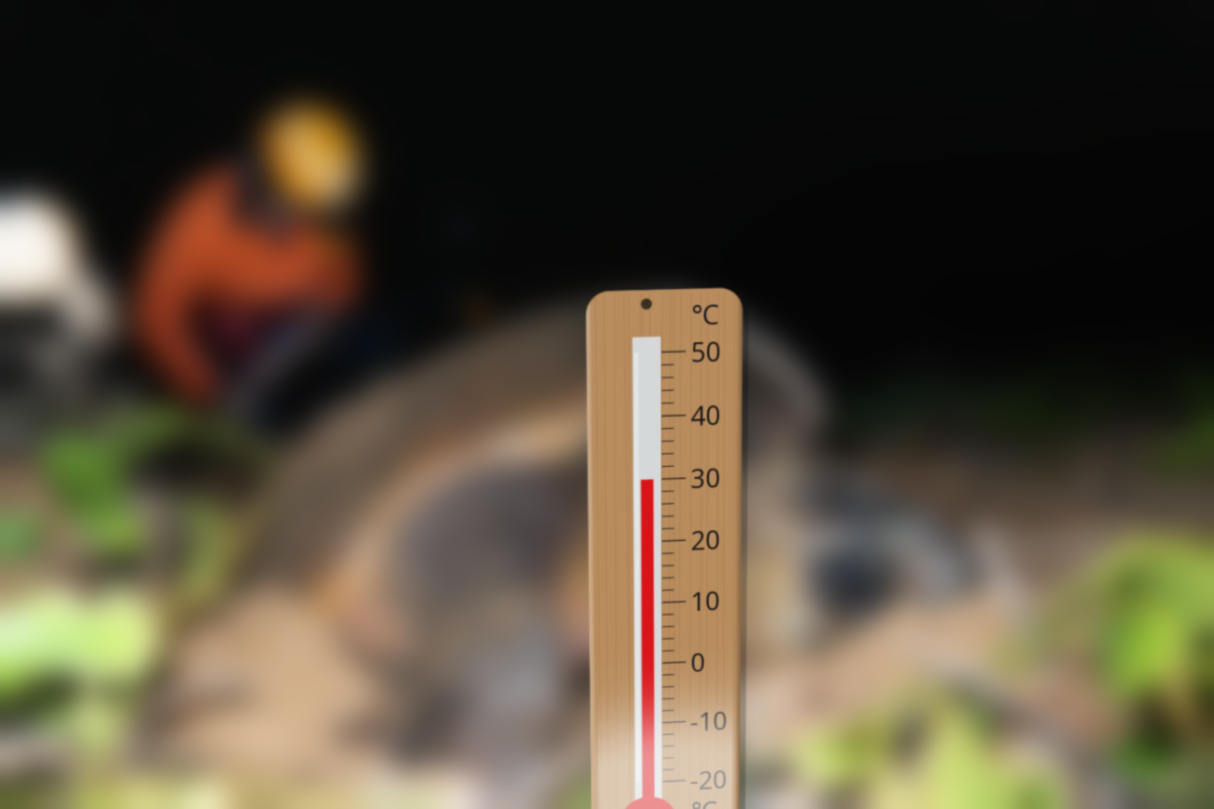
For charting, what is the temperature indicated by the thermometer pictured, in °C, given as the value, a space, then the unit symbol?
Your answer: 30 °C
